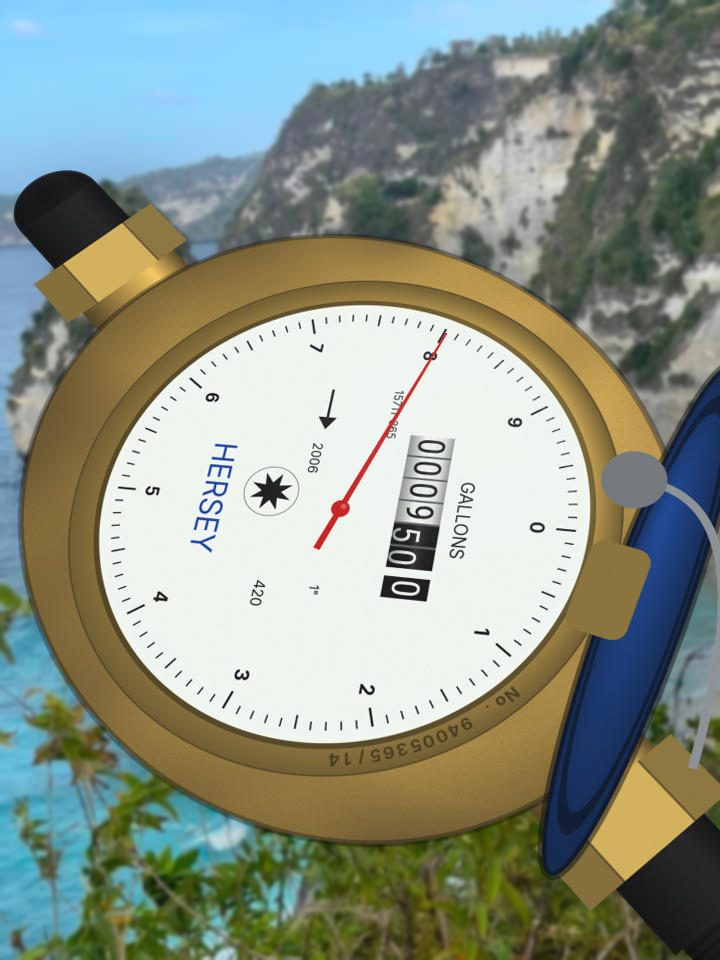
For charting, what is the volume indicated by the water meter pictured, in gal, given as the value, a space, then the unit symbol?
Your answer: 9498.0 gal
